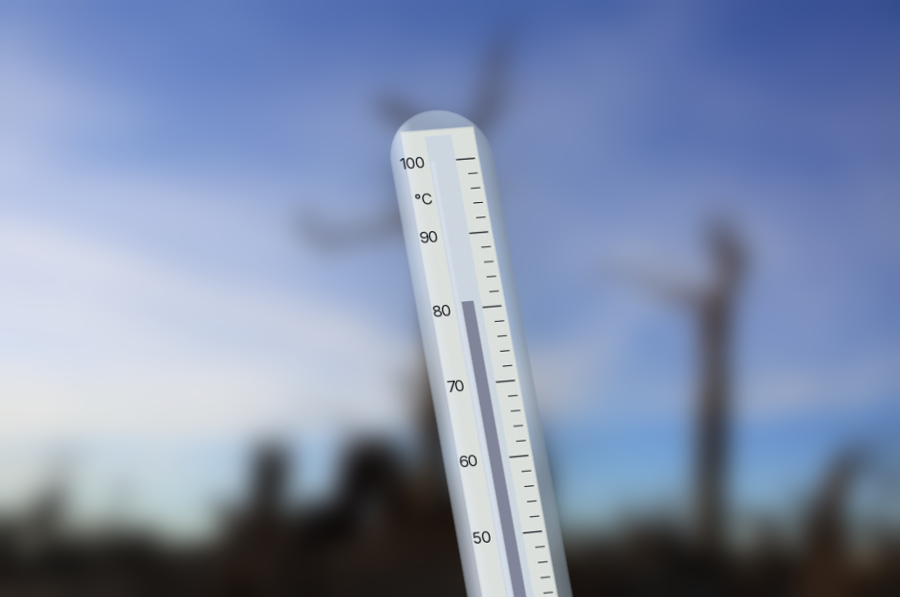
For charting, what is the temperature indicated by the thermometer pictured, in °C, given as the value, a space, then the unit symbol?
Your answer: 81 °C
